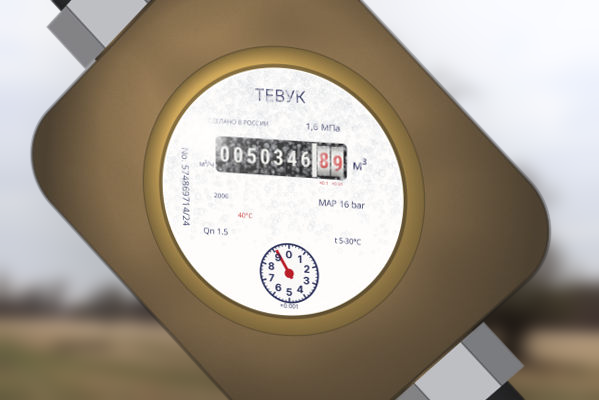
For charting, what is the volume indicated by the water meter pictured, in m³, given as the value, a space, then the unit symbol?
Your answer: 50346.889 m³
